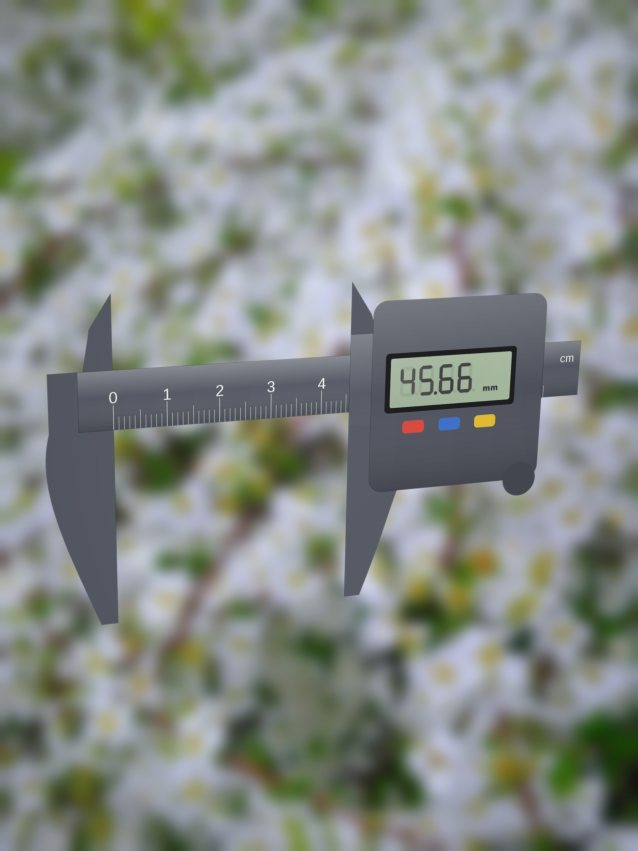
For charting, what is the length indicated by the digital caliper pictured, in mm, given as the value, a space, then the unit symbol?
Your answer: 45.66 mm
